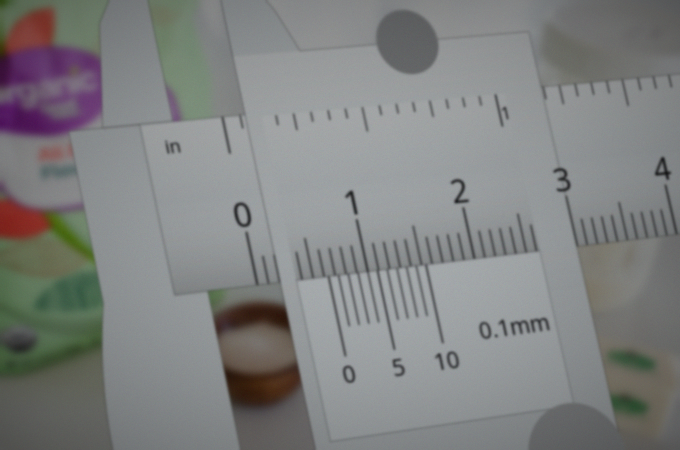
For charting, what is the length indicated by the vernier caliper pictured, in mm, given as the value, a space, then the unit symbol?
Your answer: 6.4 mm
